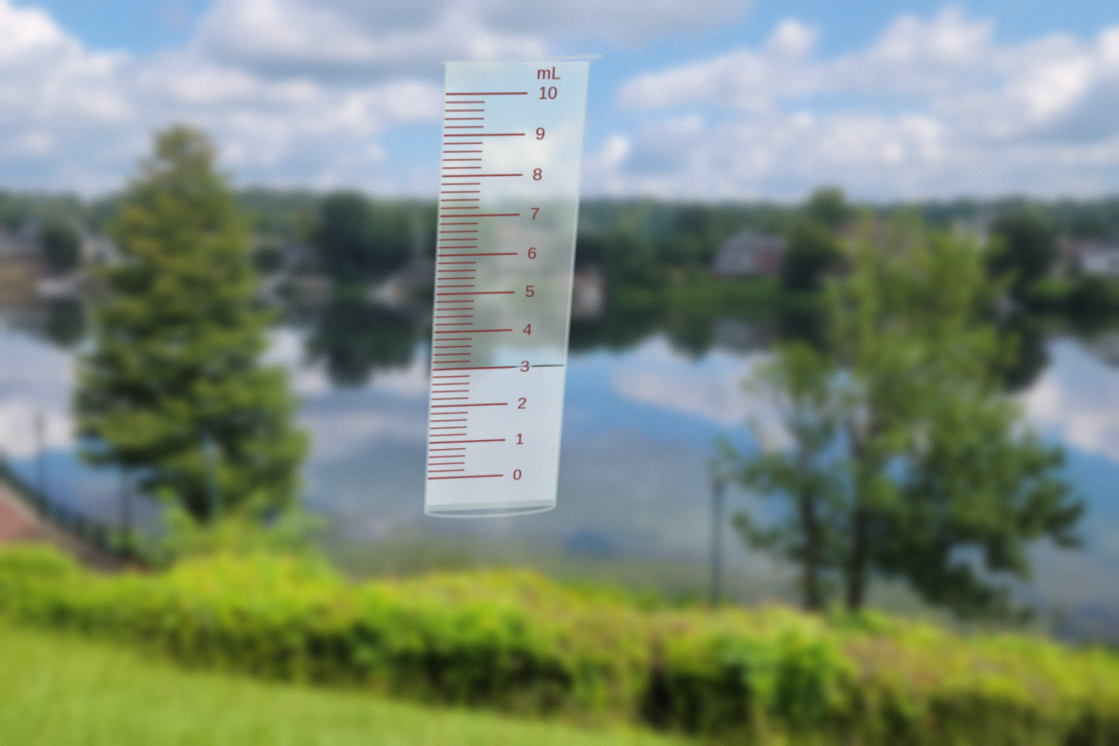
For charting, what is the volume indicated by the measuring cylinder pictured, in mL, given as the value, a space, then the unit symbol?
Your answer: 3 mL
